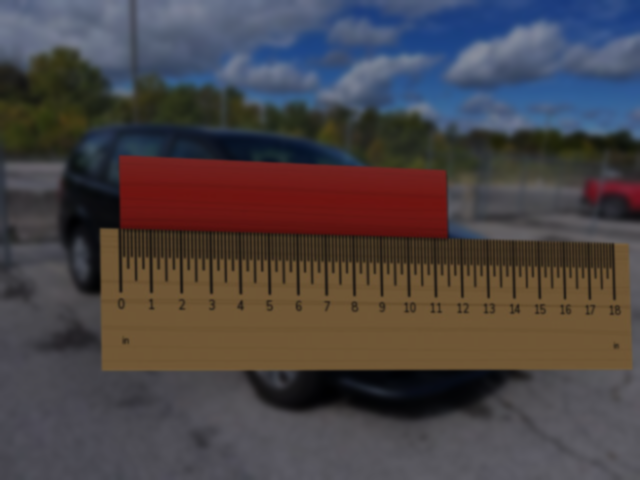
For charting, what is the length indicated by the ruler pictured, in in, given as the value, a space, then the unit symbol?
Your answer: 11.5 in
